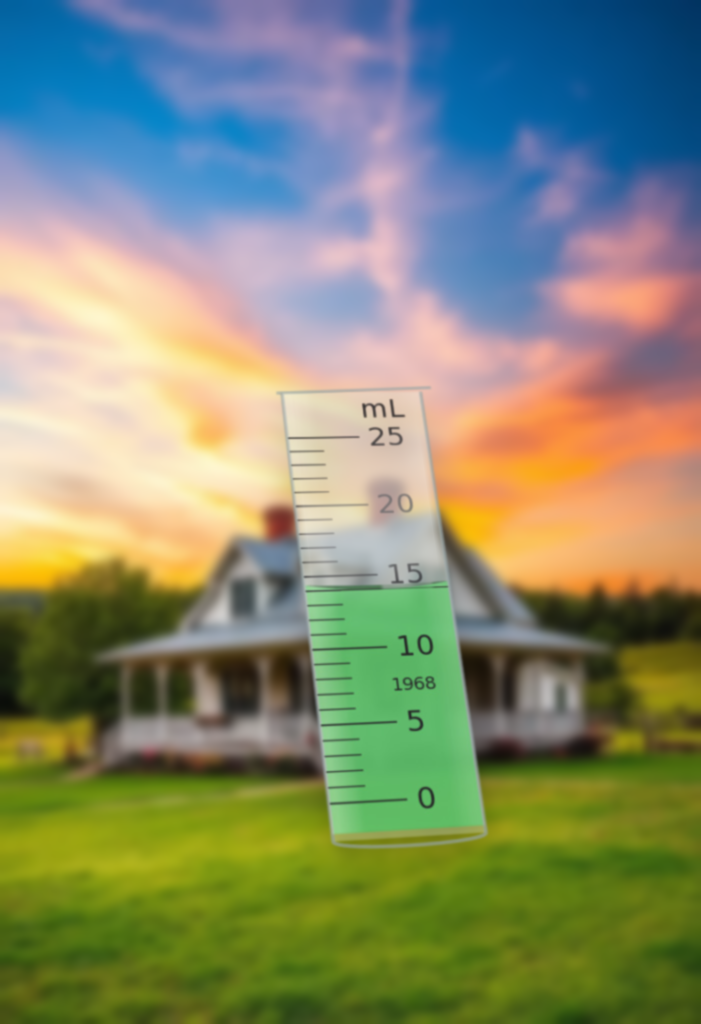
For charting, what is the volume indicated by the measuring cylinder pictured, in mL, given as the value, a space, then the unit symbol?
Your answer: 14 mL
